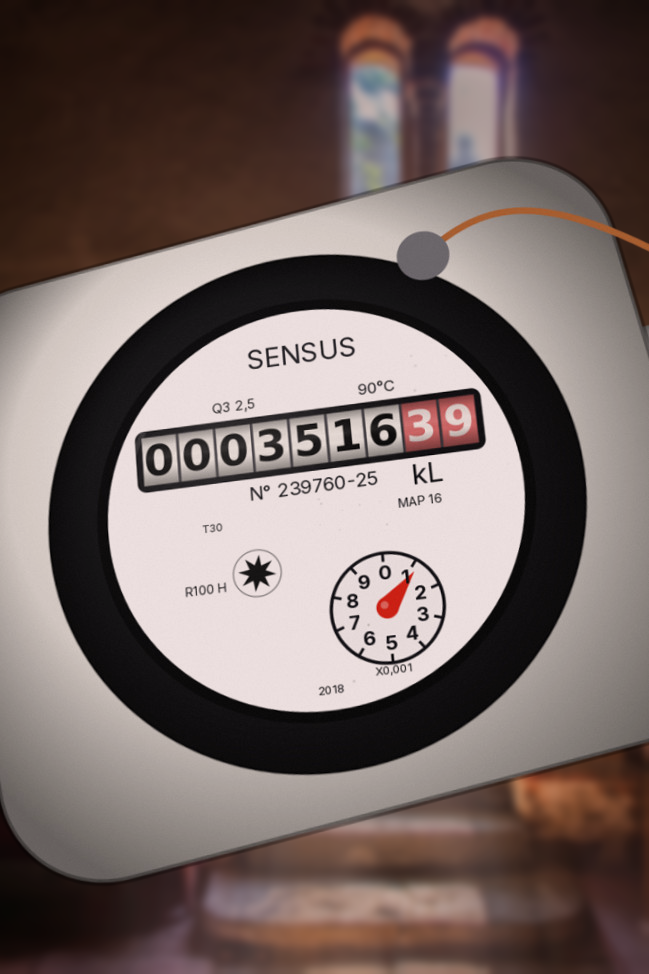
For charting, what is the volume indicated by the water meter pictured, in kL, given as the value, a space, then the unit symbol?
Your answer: 3516.391 kL
